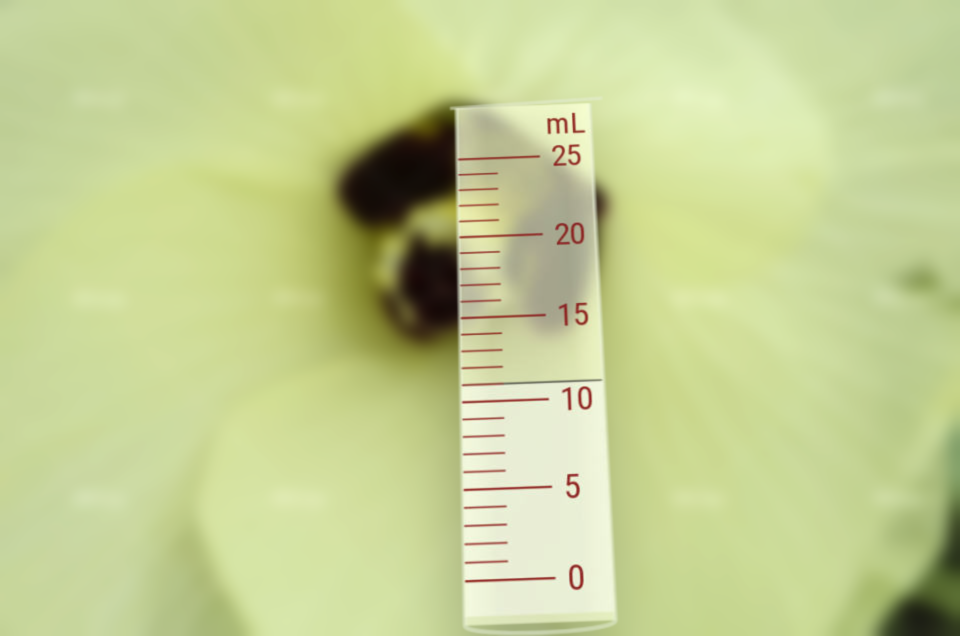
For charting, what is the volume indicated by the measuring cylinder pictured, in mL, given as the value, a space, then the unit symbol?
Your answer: 11 mL
